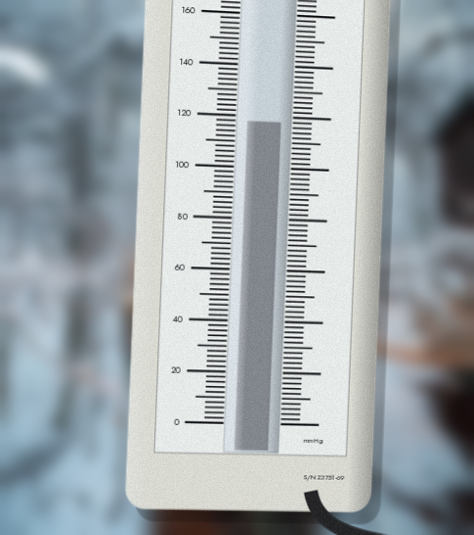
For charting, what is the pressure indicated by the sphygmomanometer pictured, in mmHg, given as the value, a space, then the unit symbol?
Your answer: 118 mmHg
